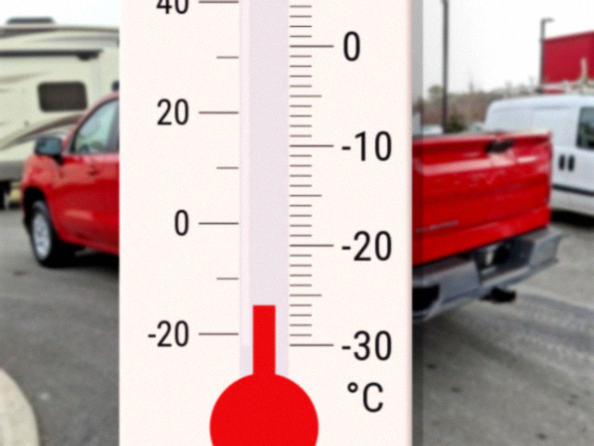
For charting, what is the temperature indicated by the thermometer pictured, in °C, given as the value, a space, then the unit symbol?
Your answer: -26 °C
